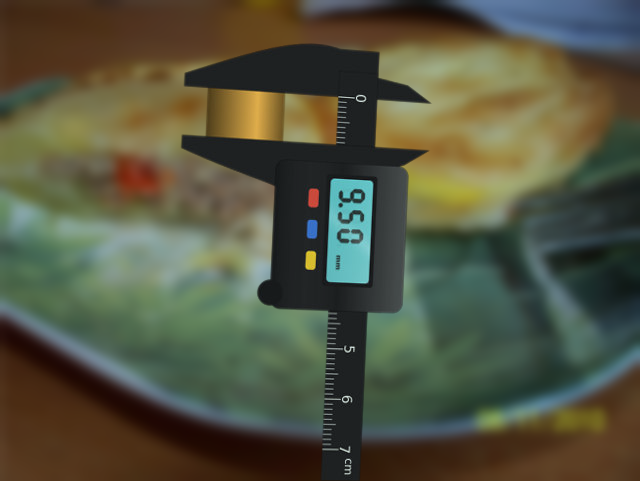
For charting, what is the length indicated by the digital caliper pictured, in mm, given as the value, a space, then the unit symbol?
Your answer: 9.50 mm
